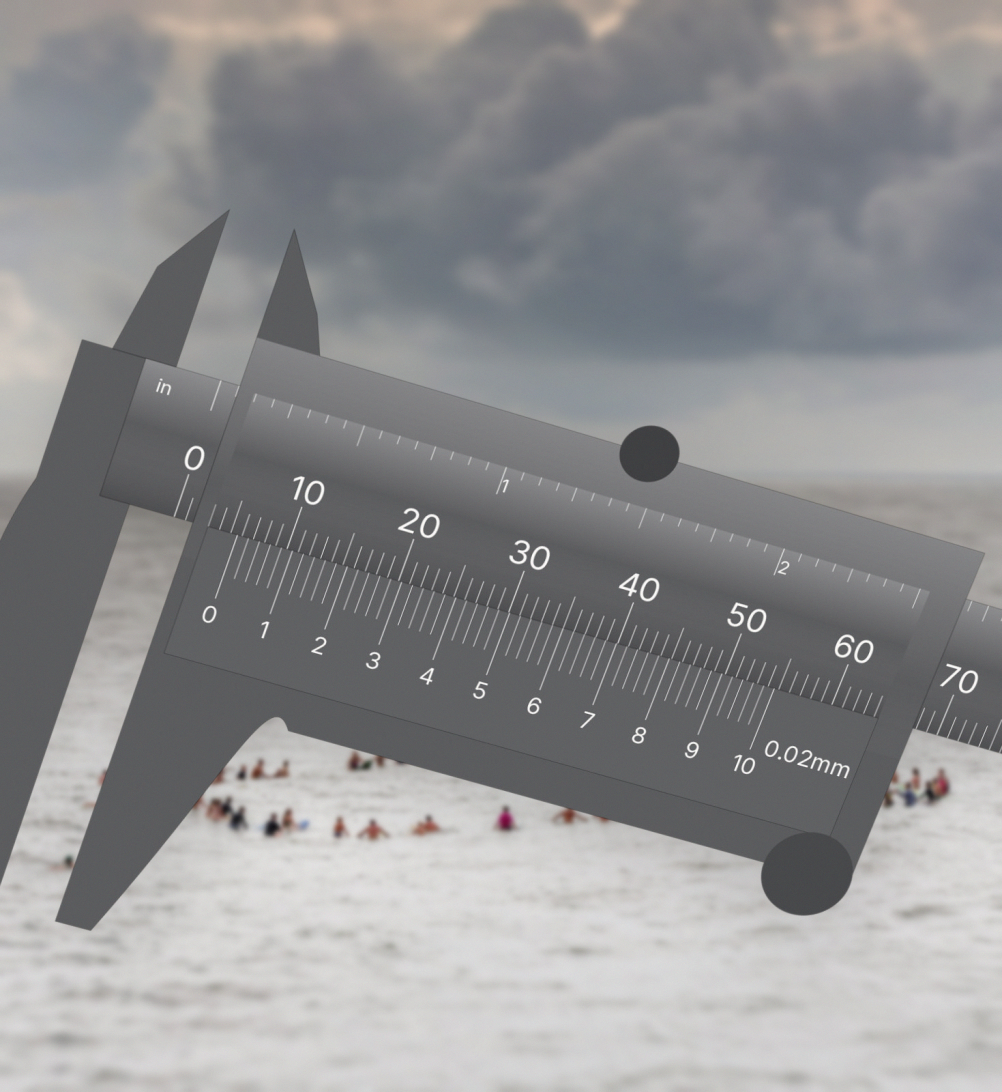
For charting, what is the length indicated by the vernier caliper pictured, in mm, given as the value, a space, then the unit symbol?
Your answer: 5.6 mm
